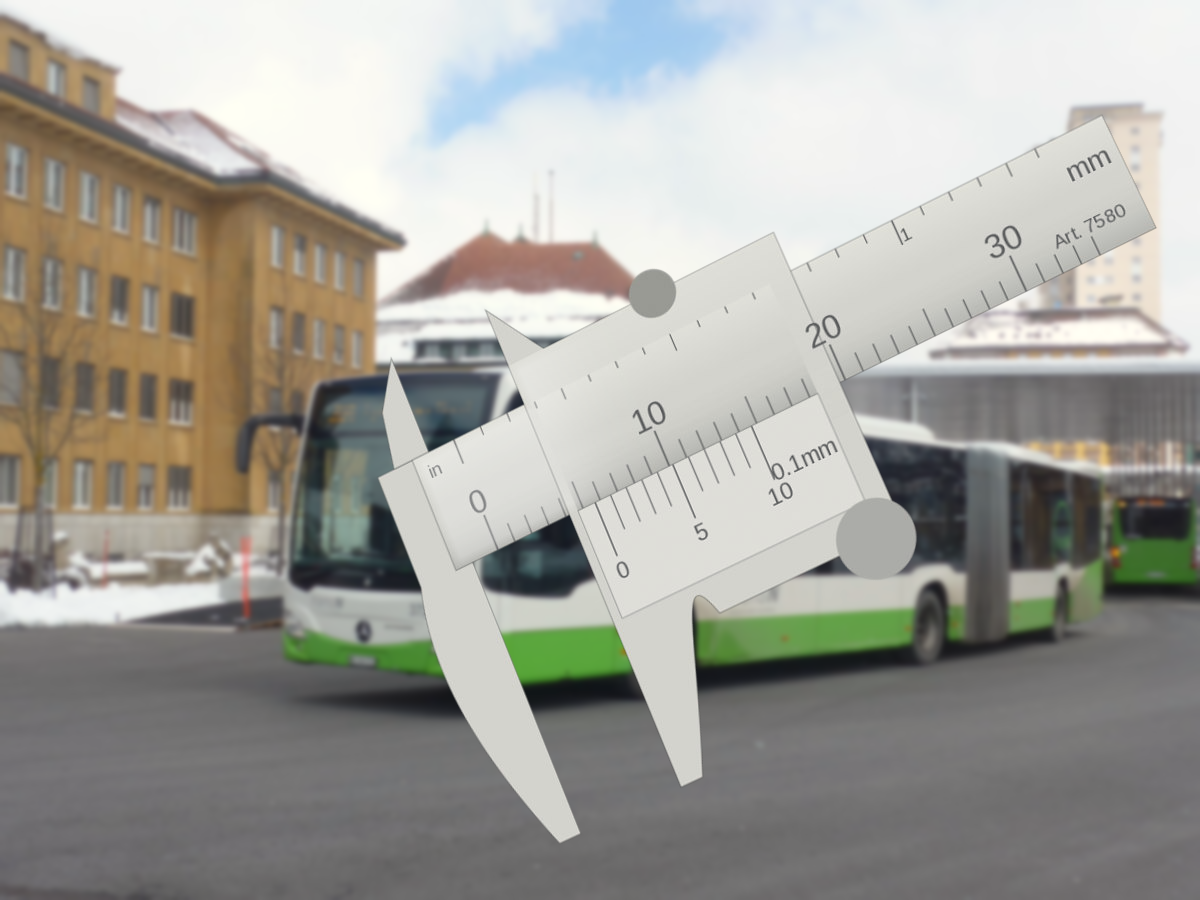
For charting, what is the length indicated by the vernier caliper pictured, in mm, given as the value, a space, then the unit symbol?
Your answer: 5.7 mm
